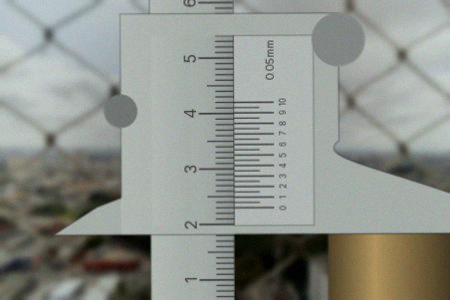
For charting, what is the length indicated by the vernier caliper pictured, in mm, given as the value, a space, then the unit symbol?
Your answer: 23.0 mm
